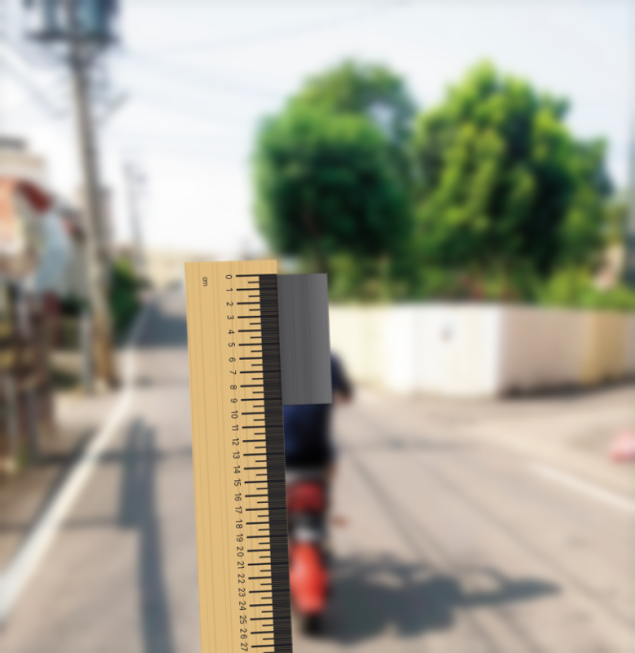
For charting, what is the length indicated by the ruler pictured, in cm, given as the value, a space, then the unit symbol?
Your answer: 9.5 cm
